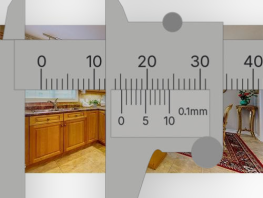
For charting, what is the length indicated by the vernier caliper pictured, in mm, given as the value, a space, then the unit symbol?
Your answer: 15.2 mm
